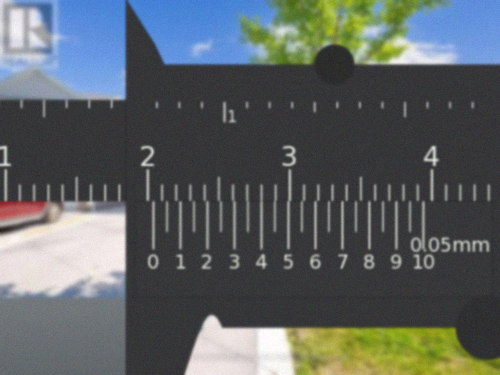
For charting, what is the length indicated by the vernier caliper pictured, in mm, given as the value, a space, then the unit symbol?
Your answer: 20.4 mm
